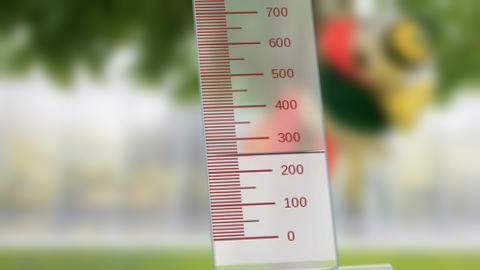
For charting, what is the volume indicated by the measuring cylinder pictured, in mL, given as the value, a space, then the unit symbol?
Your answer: 250 mL
